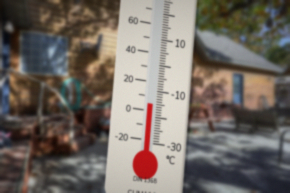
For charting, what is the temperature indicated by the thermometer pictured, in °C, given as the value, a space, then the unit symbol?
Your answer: -15 °C
